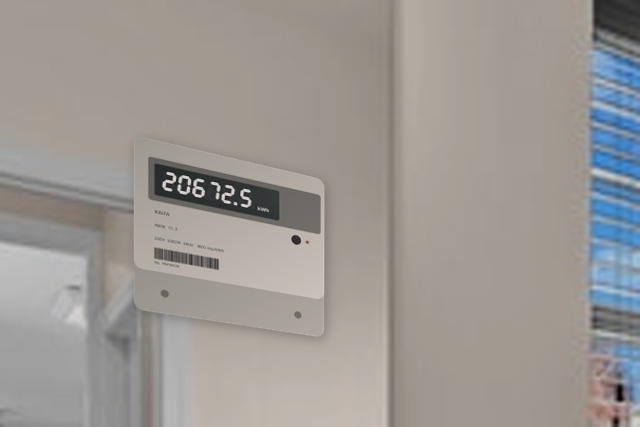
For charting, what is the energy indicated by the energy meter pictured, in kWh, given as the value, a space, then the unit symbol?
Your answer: 20672.5 kWh
